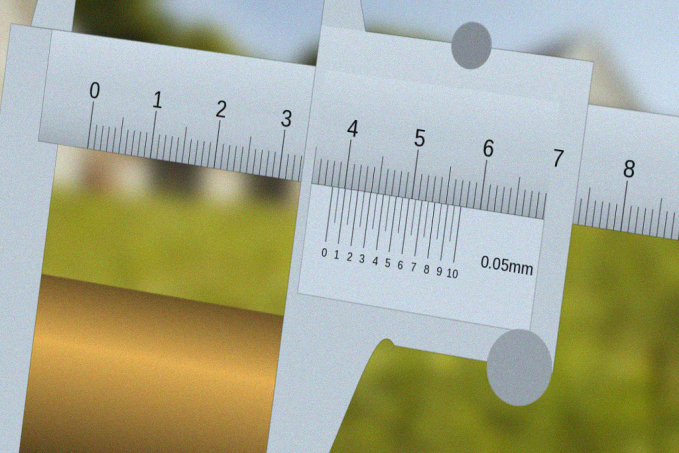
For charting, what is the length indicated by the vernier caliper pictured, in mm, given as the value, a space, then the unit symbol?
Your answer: 38.2 mm
